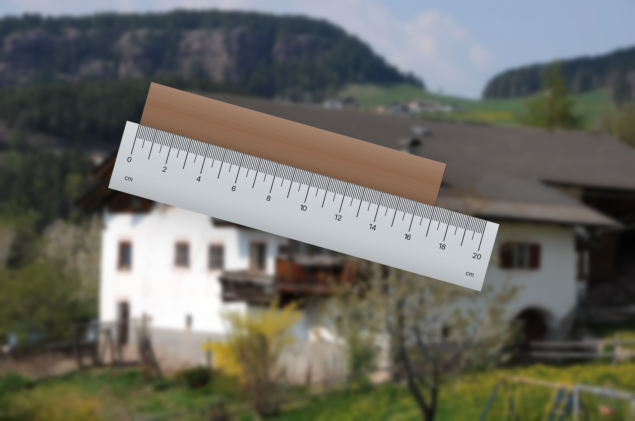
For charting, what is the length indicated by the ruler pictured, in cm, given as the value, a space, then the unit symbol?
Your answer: 17 cm
